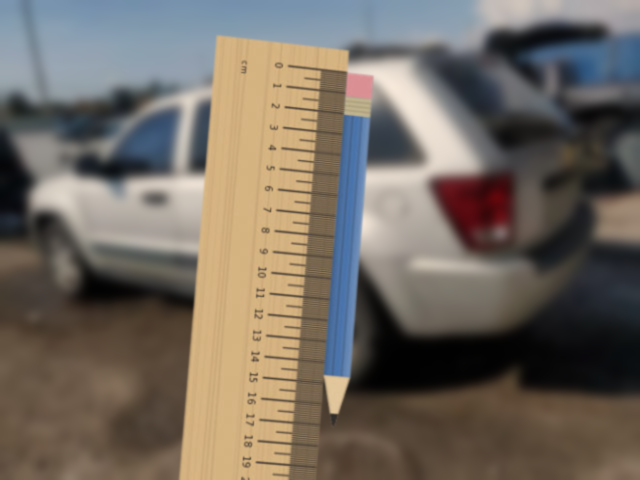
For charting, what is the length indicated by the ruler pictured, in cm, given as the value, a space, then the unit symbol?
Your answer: 17 cm
